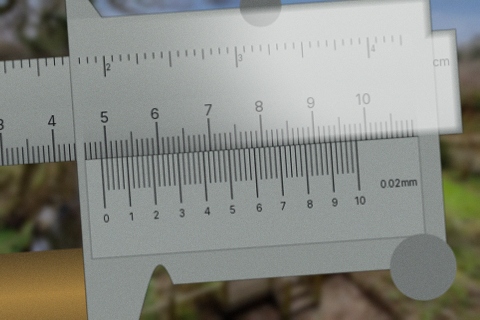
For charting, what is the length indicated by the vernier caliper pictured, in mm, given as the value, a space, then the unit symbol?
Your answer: 49.0 mm
